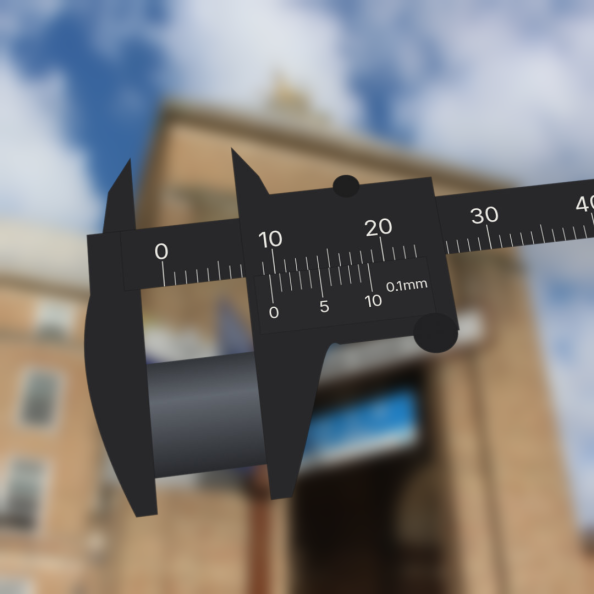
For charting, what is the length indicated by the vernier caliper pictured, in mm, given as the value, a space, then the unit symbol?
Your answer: 9.5 mm
